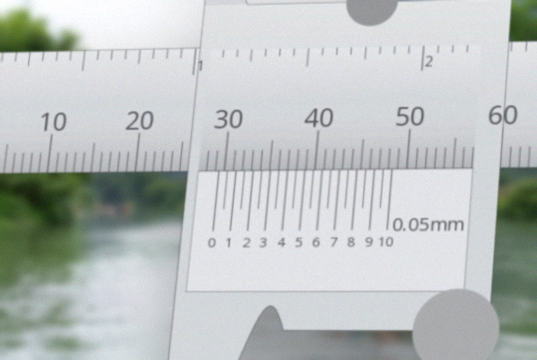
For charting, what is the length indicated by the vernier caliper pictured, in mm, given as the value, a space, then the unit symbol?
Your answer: 29.4 mm
